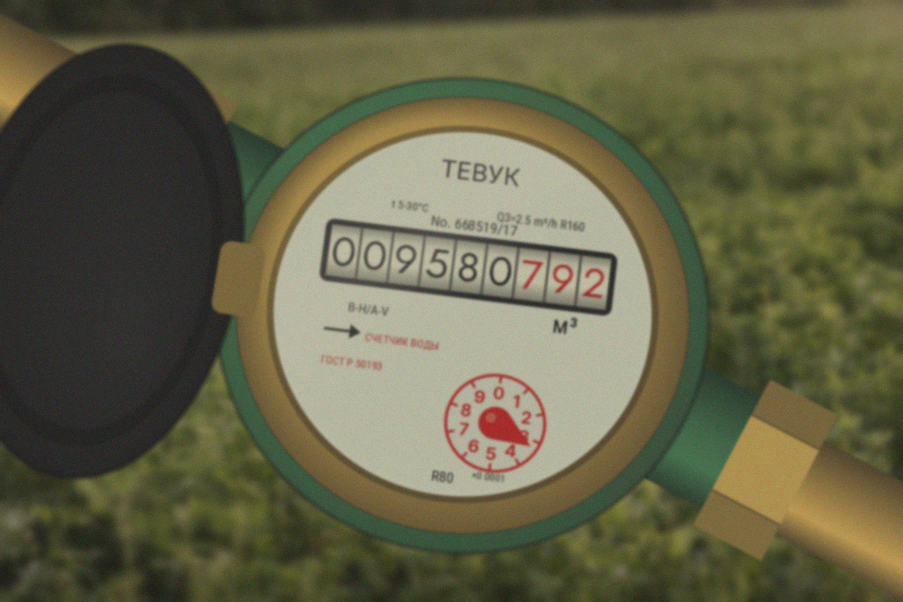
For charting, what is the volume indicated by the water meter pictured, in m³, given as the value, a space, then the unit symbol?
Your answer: 9580.7923 m³
